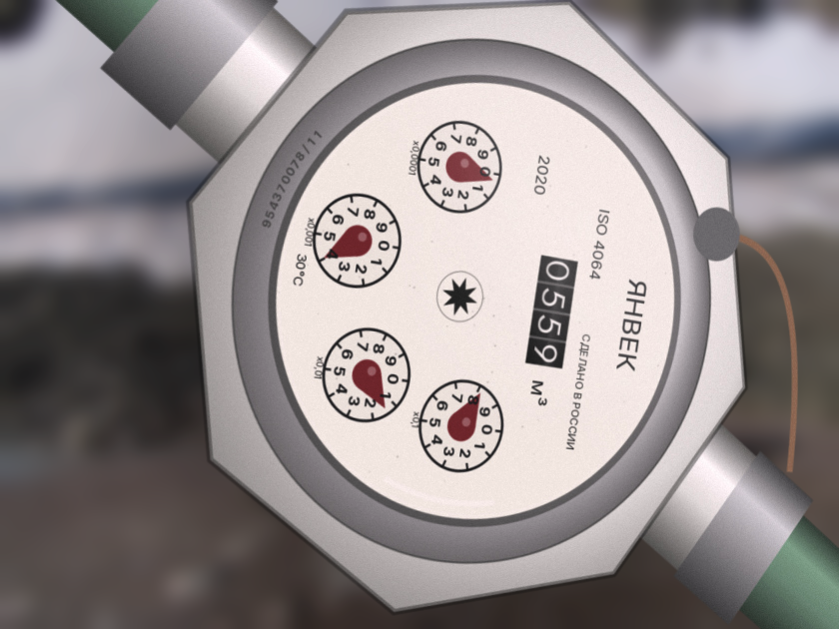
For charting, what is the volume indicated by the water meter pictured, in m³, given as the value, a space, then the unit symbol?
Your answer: 559.8140 m³
